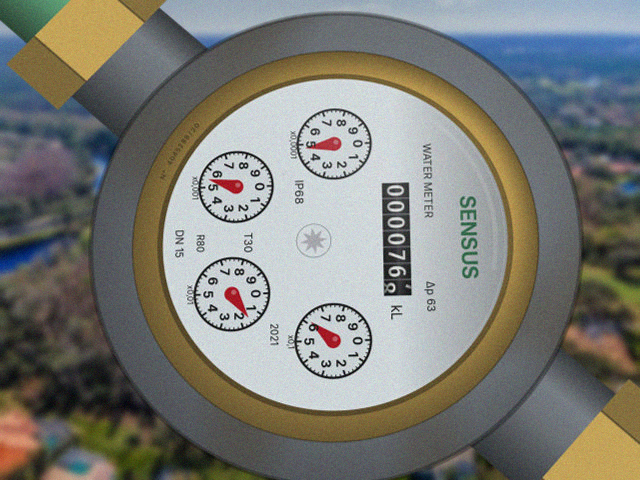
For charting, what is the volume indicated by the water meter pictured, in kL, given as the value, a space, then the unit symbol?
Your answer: 767.6154 kL
